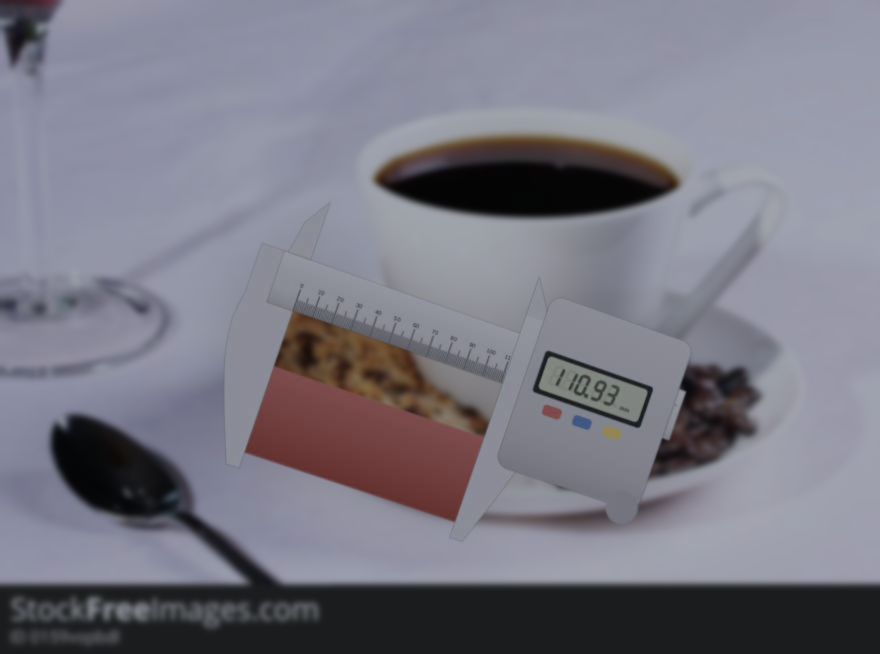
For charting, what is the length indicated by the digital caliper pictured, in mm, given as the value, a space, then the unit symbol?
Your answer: 110.93 mm
